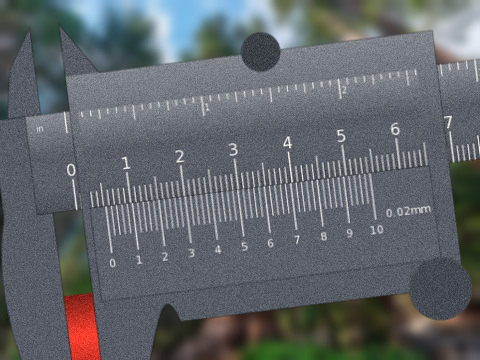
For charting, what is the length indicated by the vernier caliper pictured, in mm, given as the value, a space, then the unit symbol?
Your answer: 5.4 mm
